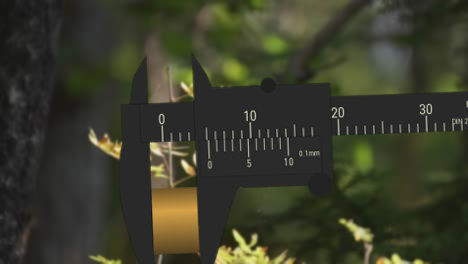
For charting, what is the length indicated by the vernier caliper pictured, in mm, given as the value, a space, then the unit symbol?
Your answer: 5.2 mm
